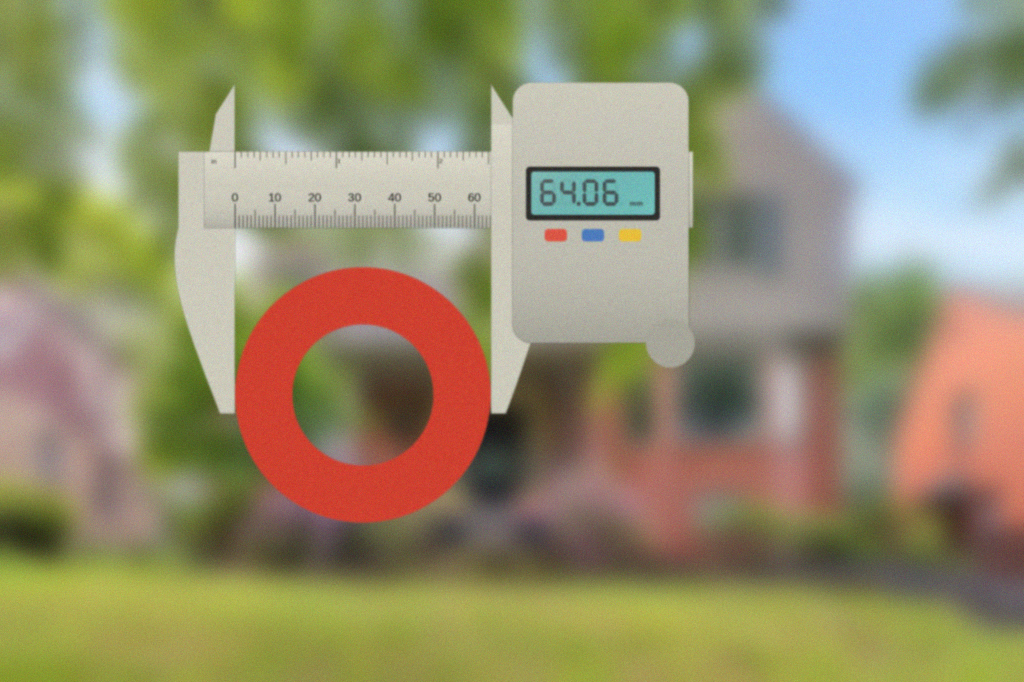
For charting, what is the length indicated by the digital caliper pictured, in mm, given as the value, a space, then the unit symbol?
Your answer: 64.06 mm
